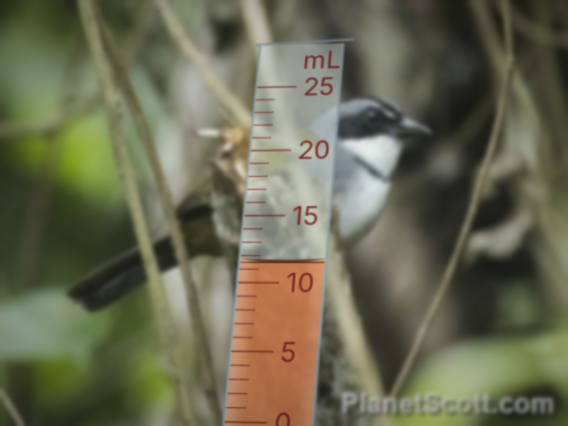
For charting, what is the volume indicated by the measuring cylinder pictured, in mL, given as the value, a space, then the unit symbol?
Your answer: 11.5 mL
